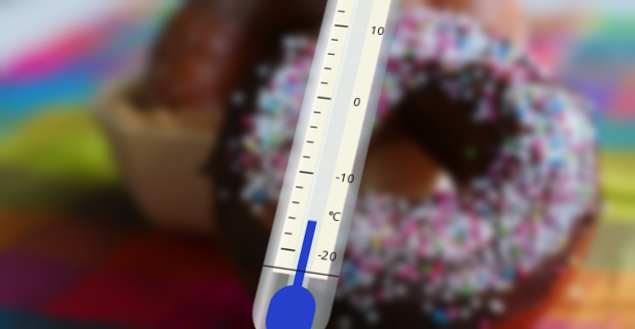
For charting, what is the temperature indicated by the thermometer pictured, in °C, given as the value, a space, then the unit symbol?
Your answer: -16 °C
